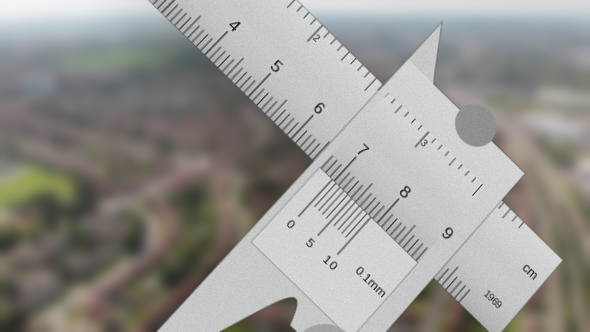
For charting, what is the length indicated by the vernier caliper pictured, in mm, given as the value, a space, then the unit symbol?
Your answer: 69.6 mm
